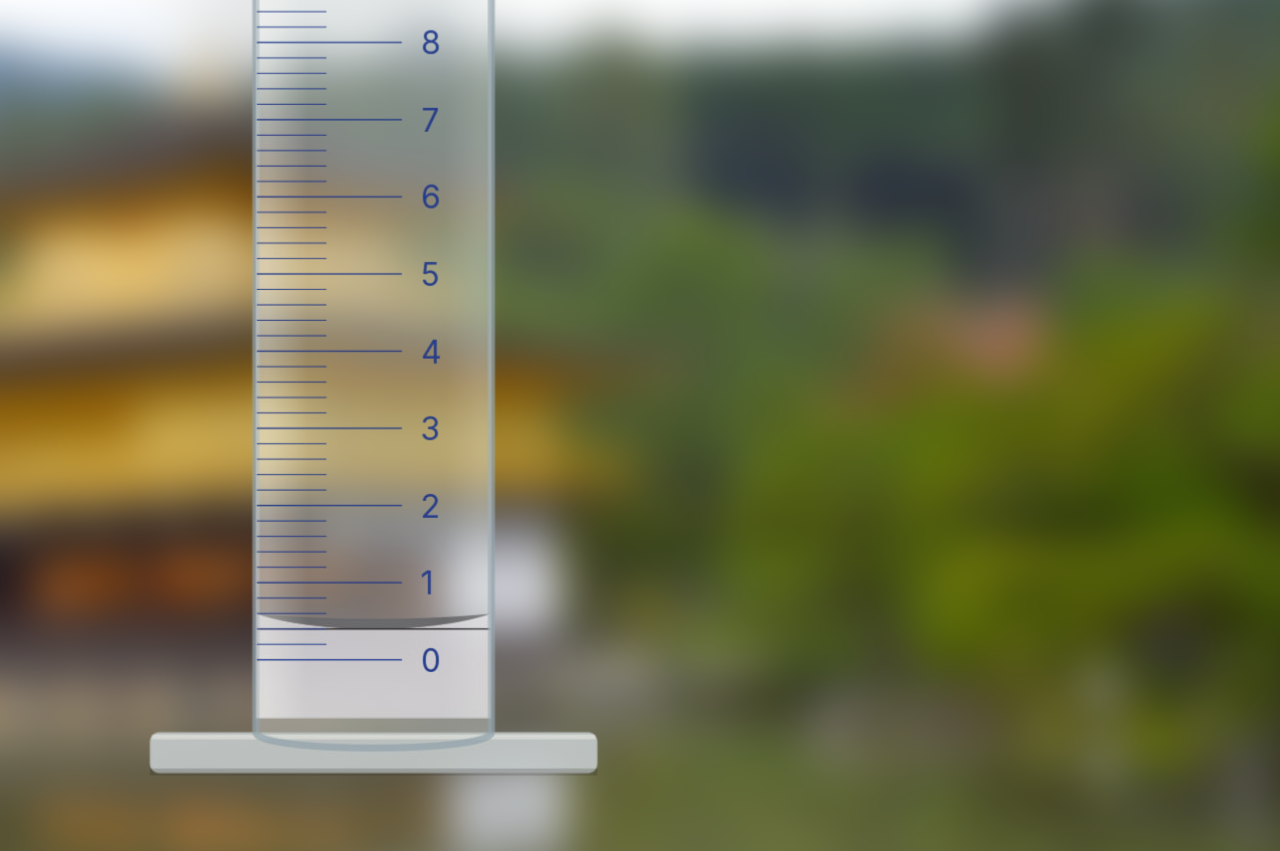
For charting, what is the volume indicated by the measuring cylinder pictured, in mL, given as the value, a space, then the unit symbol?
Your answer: 0.4 mL
